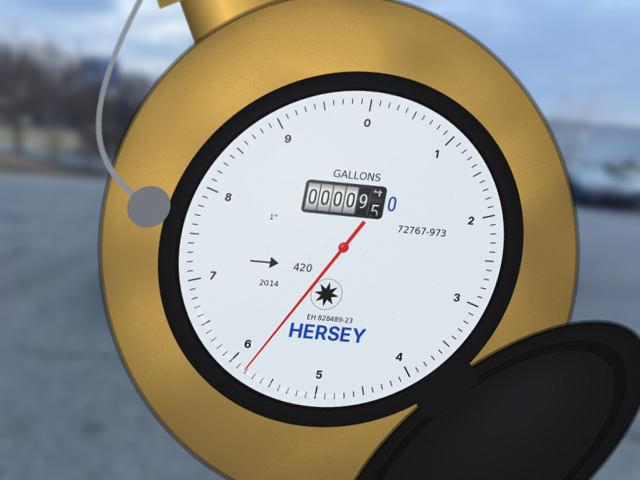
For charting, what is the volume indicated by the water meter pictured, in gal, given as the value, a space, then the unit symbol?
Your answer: 945.8 gal
